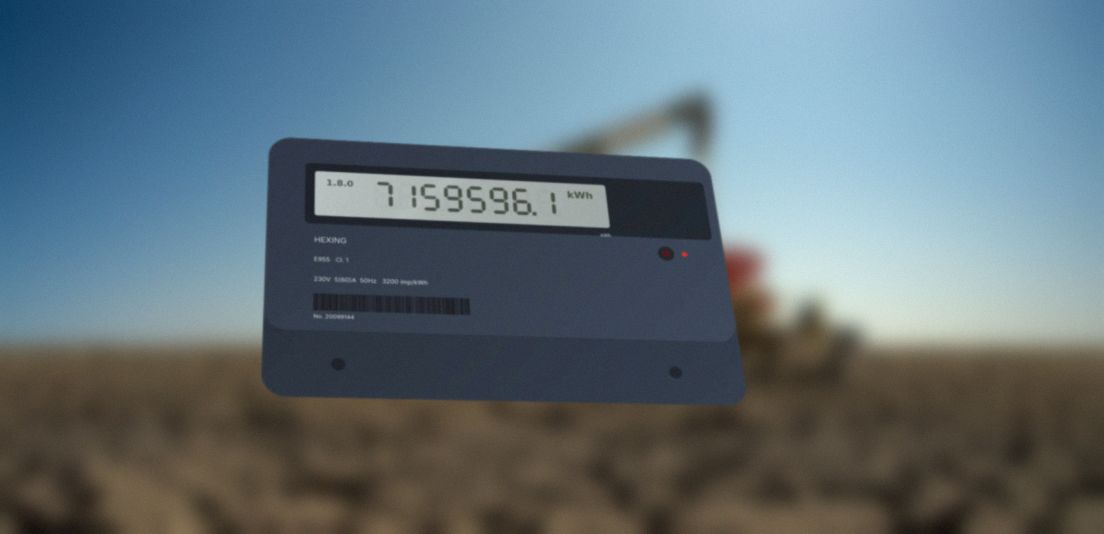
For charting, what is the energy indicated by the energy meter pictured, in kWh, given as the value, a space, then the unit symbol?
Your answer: 7159596.1 kWh
